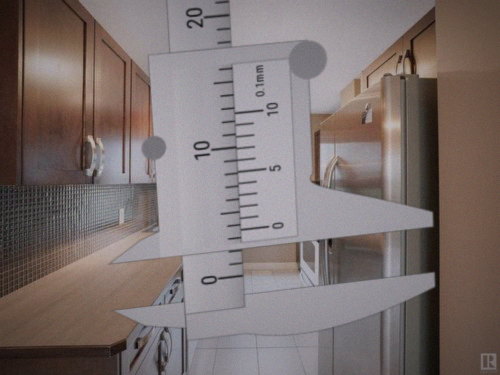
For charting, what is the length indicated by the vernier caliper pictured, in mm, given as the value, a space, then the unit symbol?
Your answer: 3.6 mm
